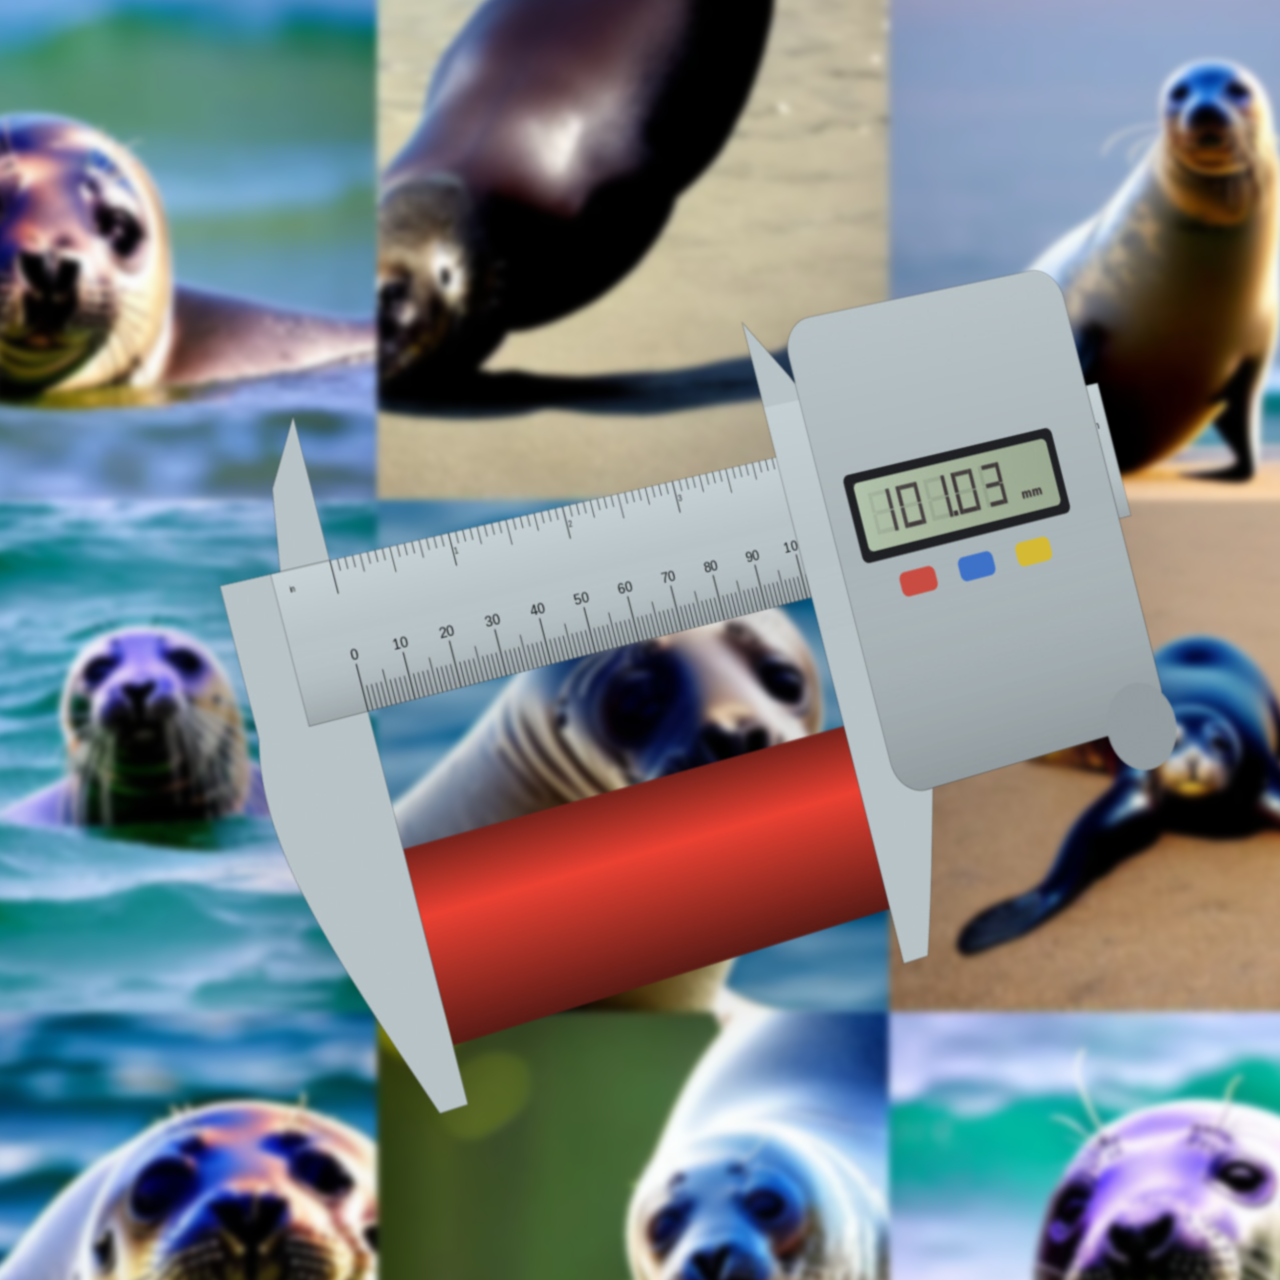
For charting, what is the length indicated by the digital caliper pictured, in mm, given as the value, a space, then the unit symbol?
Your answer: 101.03 mm
